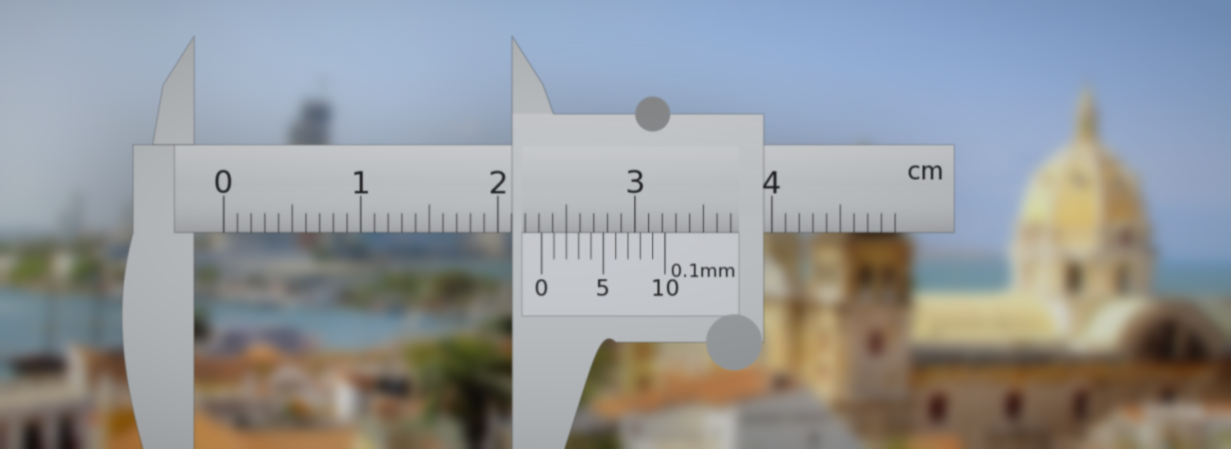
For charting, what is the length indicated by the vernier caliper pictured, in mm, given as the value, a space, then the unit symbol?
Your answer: 23.2 mm
